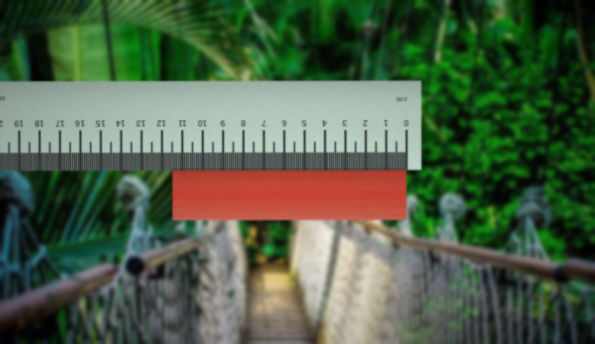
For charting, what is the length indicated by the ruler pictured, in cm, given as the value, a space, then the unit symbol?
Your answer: 11.5 cm
